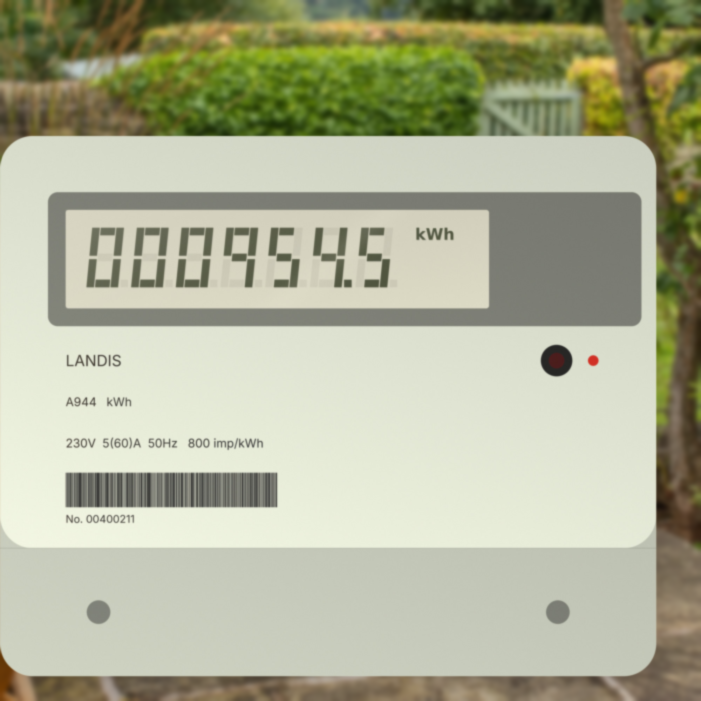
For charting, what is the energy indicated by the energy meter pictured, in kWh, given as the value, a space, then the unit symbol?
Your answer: 954.5 kWh
